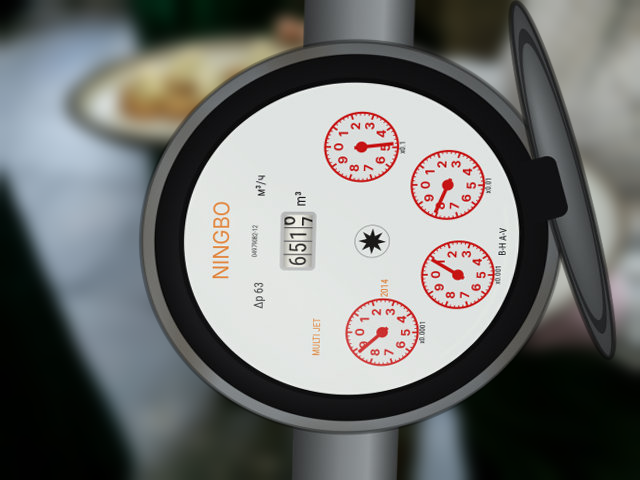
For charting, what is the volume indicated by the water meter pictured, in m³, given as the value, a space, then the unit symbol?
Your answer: 6516.4808 m³
